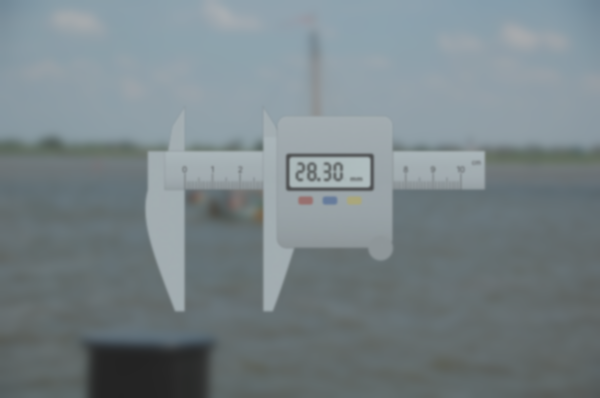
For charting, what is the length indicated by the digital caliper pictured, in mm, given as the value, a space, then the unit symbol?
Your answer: 28.30 mm
